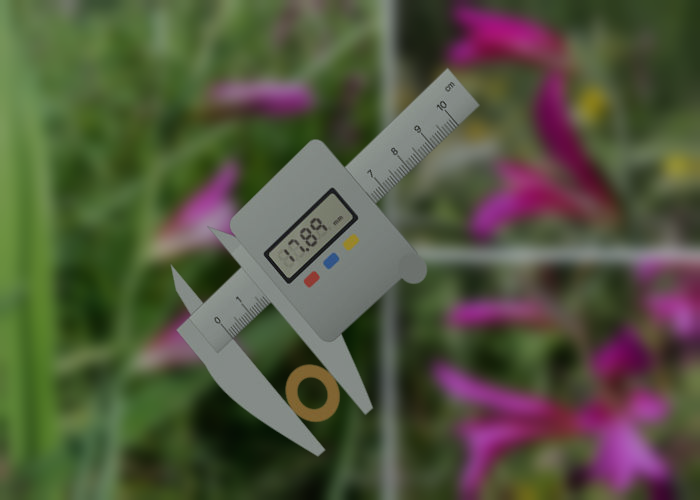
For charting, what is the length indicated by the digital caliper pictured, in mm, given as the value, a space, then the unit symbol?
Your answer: 17.89 mm
